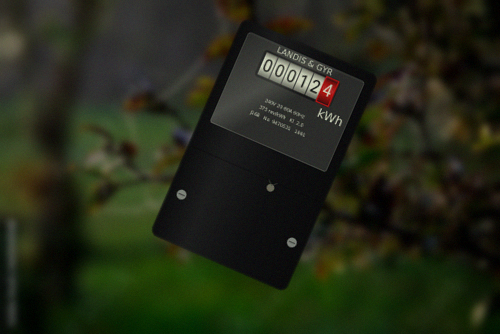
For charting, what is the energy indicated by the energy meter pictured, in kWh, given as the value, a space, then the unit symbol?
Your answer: 12.4 kWh
